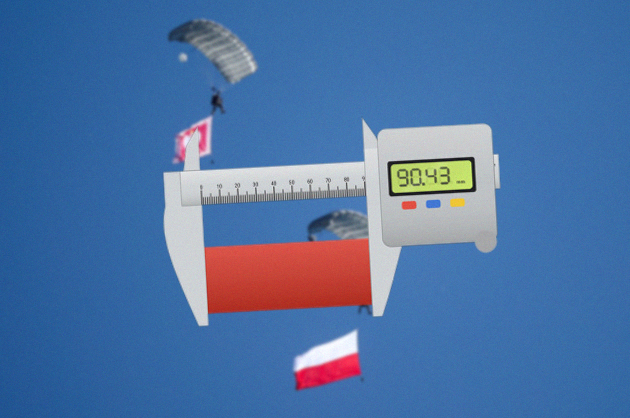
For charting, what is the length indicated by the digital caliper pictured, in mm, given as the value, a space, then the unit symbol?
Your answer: 90.43 mm
